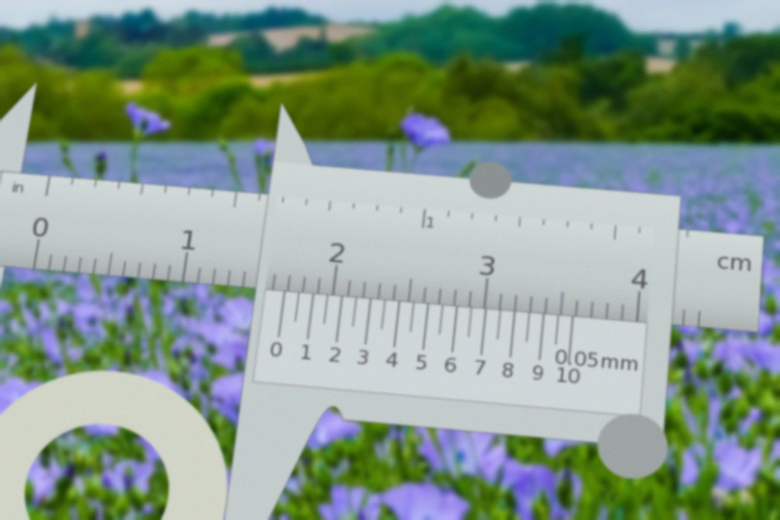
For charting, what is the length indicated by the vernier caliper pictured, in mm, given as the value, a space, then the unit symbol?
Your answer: 16.8 mm
